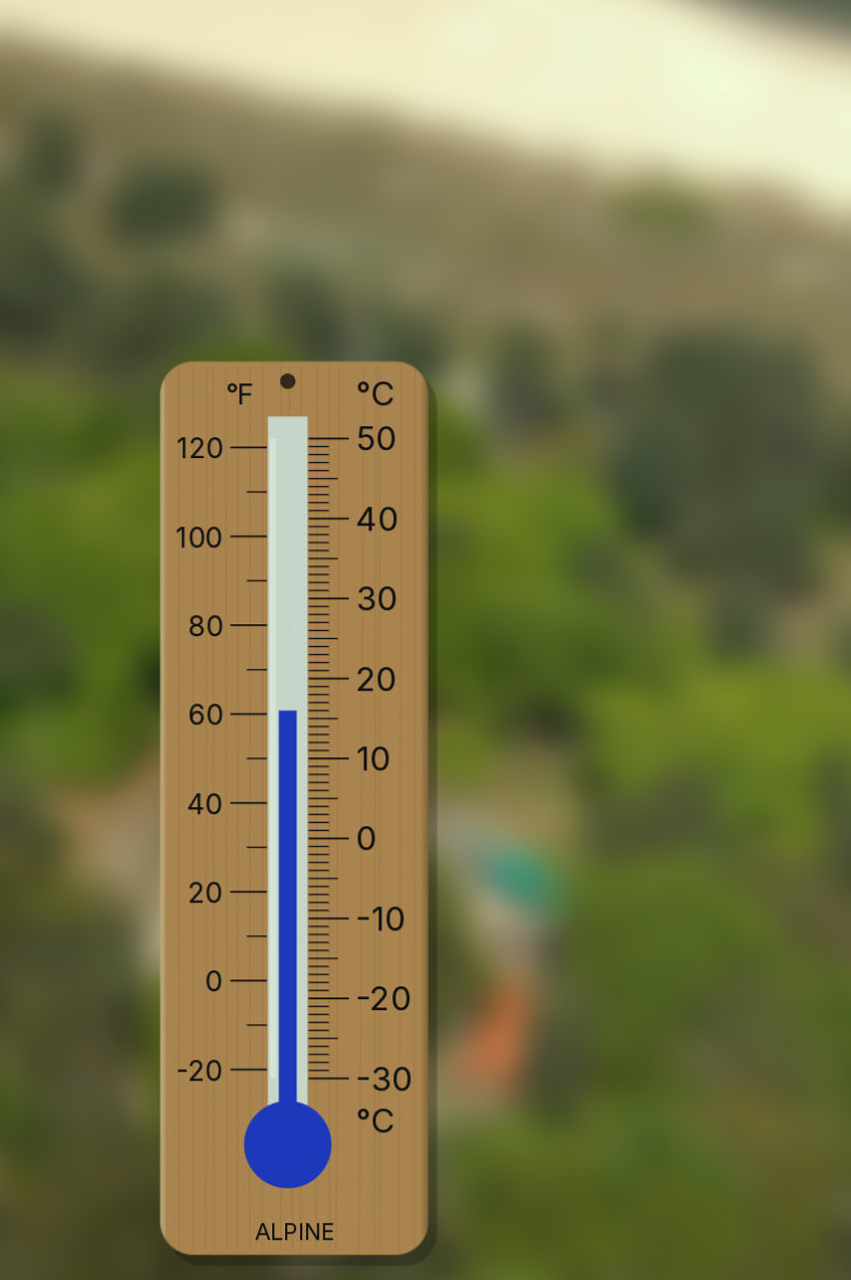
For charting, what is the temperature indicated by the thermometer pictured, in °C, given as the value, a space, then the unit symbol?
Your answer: 16 °C
